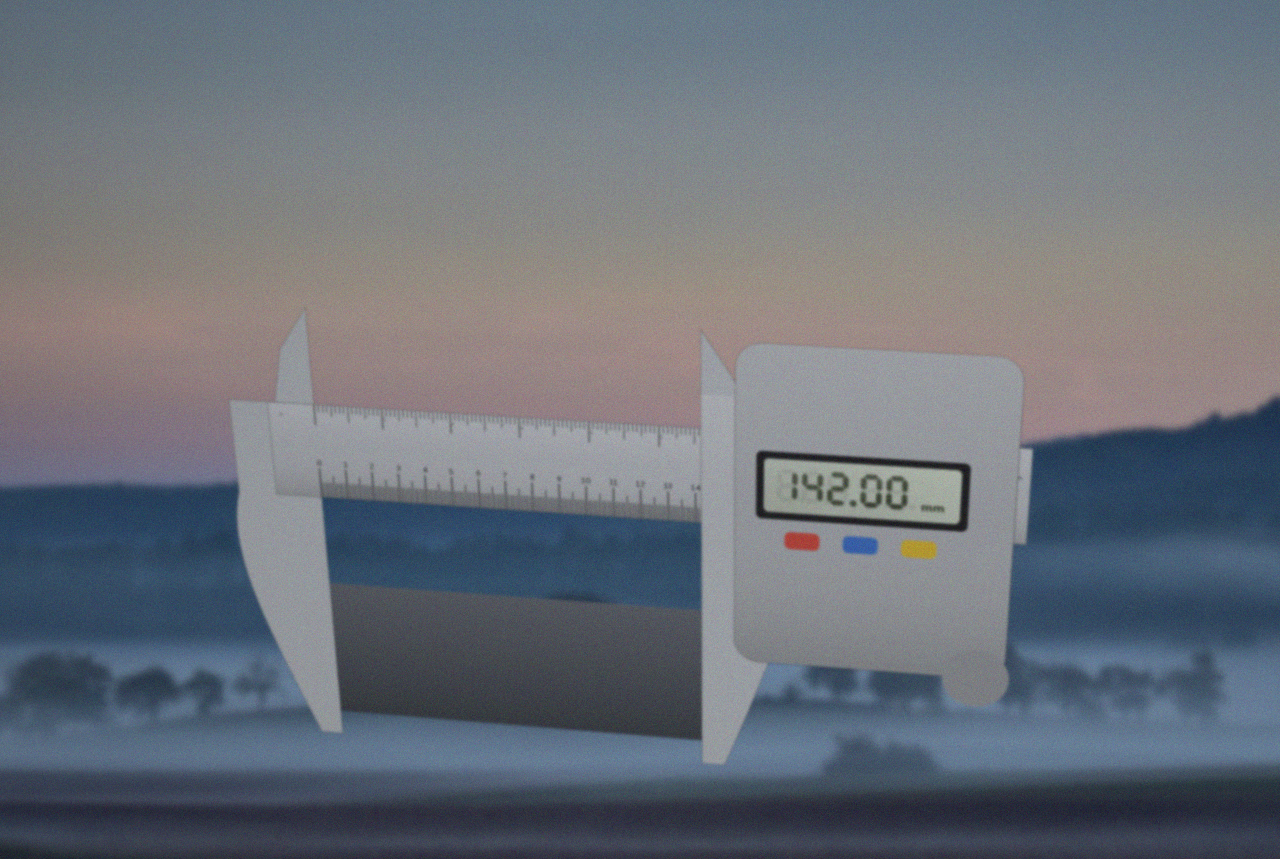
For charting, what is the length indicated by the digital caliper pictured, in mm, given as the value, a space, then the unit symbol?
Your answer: 142.00 mm
